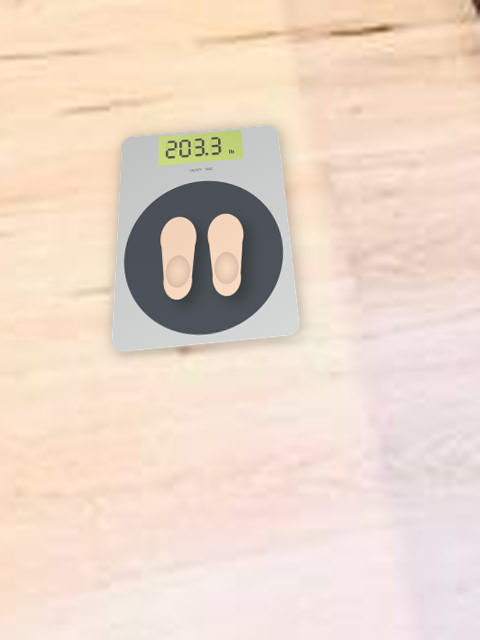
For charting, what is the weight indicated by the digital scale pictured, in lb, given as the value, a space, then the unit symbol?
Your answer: 203.3 lb
